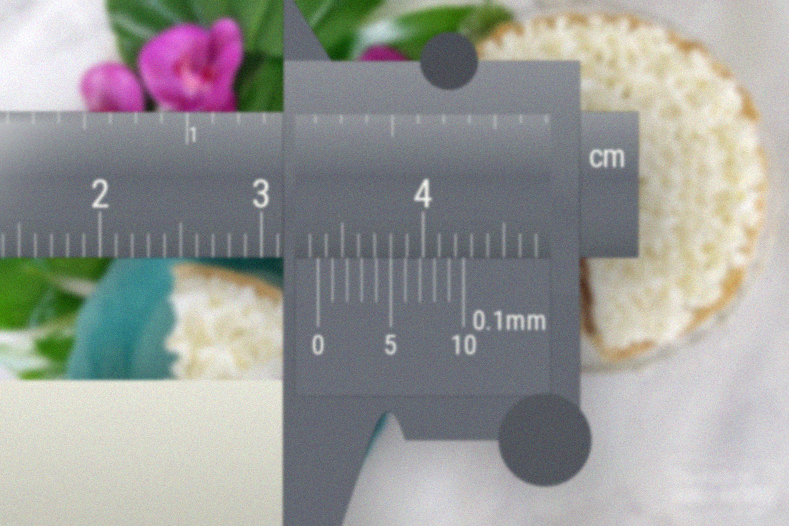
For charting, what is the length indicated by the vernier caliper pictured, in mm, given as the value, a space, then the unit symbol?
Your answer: 33.5 mm
